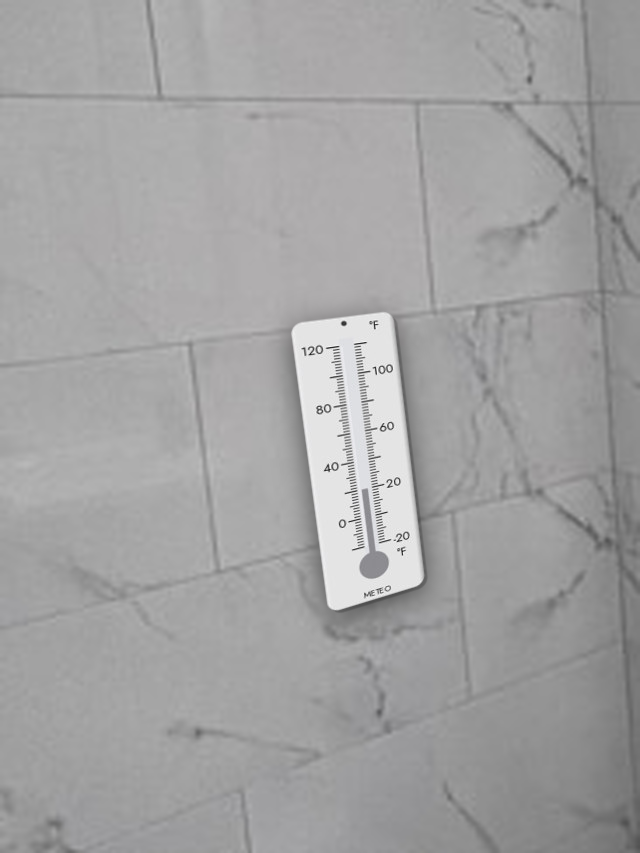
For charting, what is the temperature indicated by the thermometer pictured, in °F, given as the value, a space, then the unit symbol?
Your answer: 20 °F
